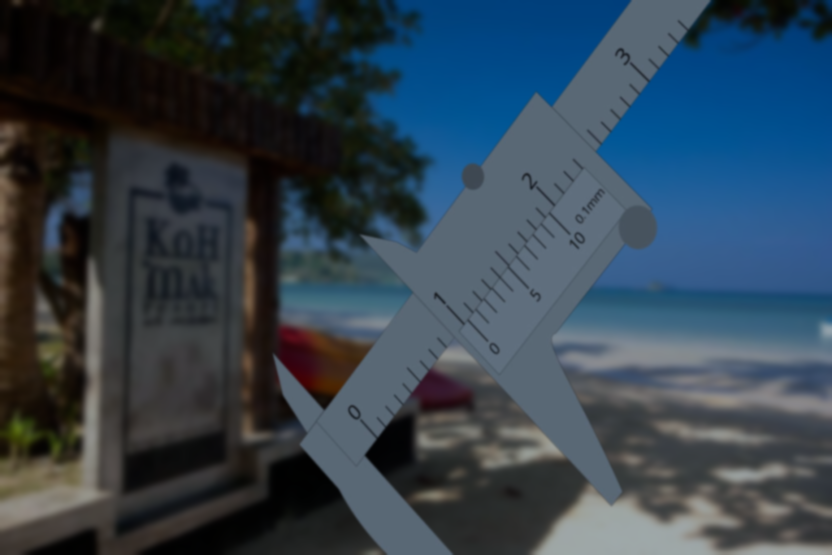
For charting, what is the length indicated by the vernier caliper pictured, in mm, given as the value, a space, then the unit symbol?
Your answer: 10.4 mm
